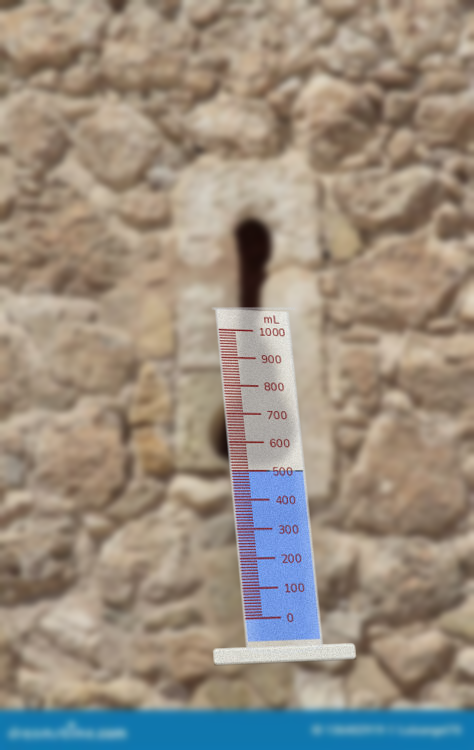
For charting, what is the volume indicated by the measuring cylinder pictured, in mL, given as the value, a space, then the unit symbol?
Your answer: 500 mL
